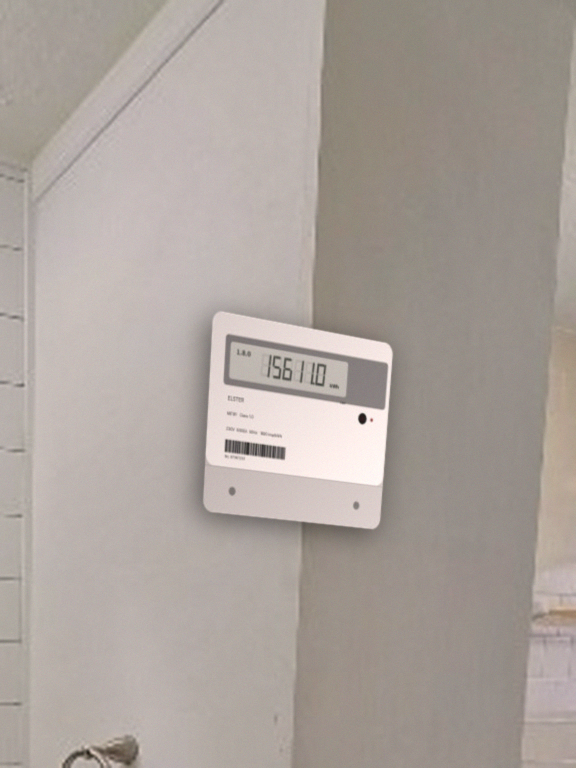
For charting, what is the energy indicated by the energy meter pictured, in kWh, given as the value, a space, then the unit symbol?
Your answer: 15611.0 kWh
